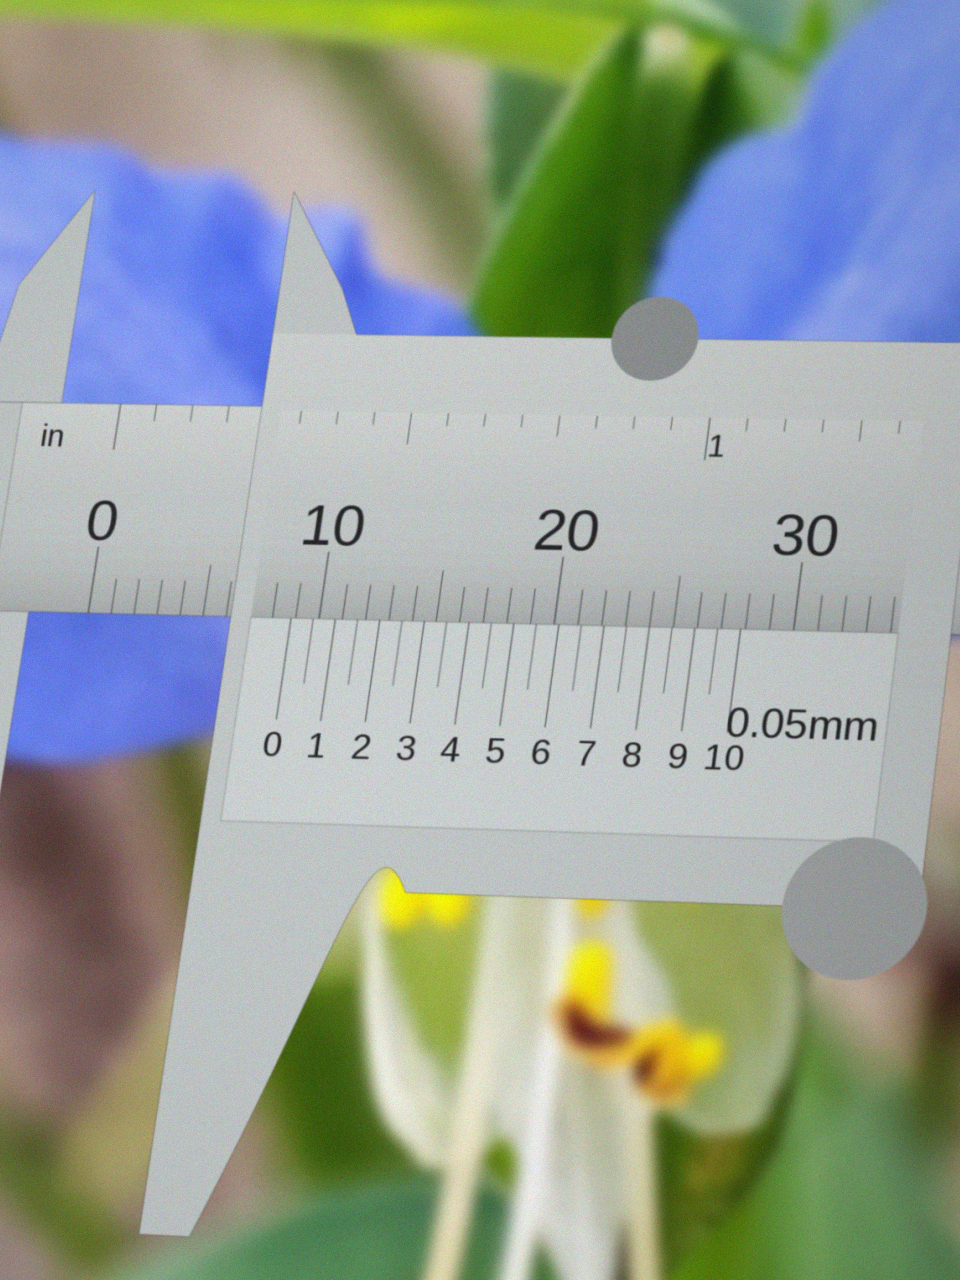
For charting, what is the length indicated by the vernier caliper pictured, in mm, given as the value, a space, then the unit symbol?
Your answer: 8.8 mm
